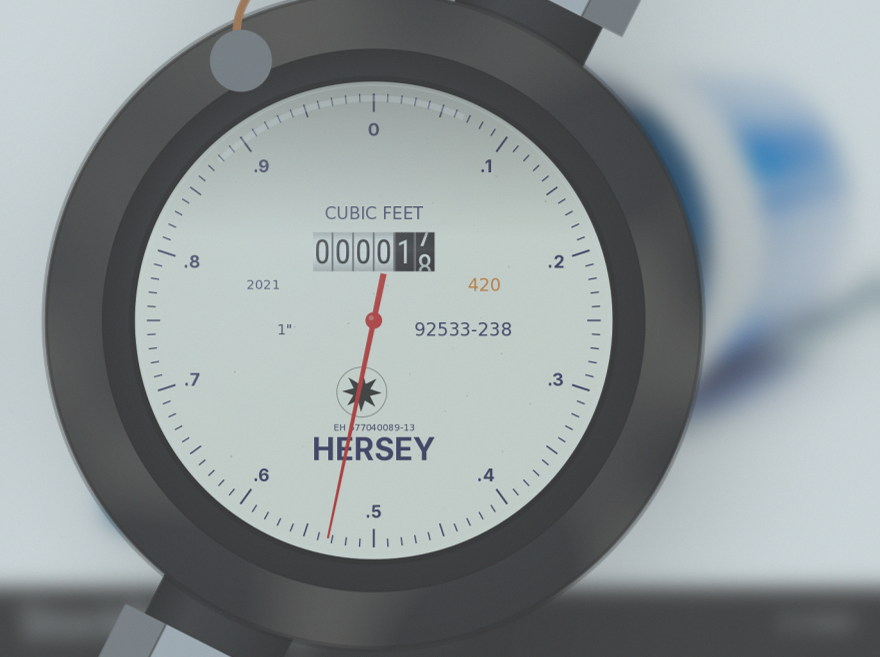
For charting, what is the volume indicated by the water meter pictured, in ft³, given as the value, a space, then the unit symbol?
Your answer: 17.53 ft³
